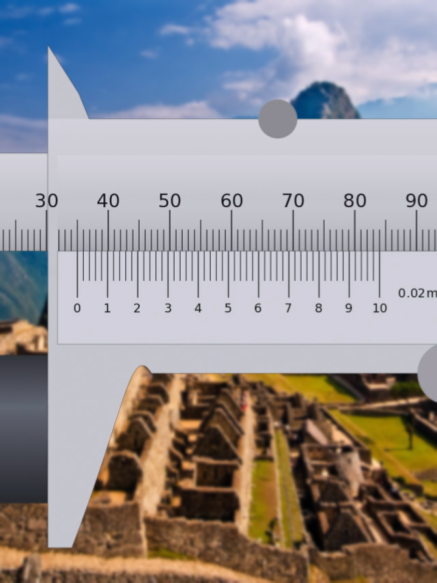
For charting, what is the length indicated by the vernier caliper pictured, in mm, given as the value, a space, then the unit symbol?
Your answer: 35.0 mm
